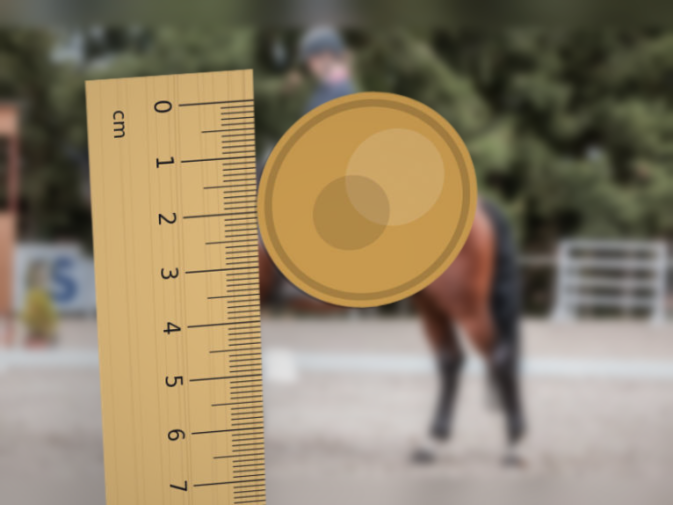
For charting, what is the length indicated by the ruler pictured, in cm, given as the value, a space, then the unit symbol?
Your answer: 3.9 cm
